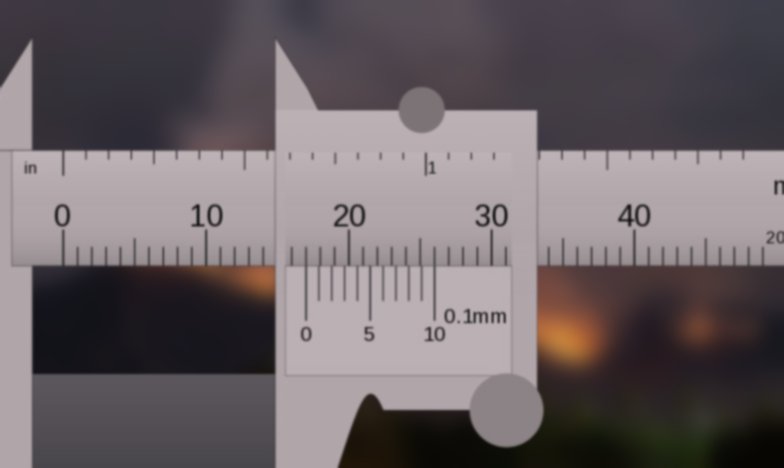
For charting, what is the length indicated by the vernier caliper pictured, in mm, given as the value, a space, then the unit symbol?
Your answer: 17.0 mm
